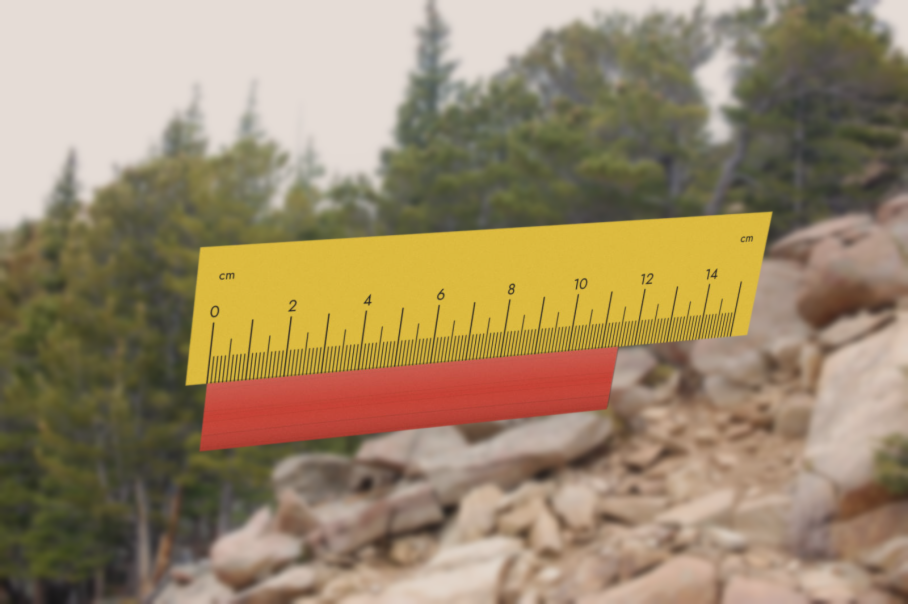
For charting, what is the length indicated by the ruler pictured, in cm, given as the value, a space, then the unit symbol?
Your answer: 11.5 cm
